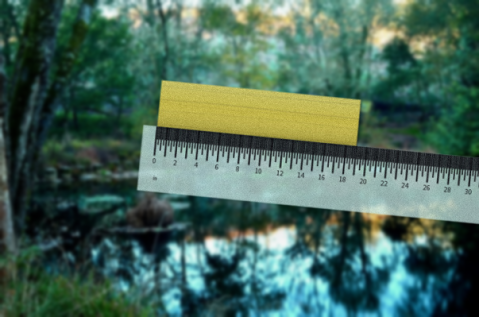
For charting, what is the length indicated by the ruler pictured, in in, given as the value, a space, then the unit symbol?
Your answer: 19 in
